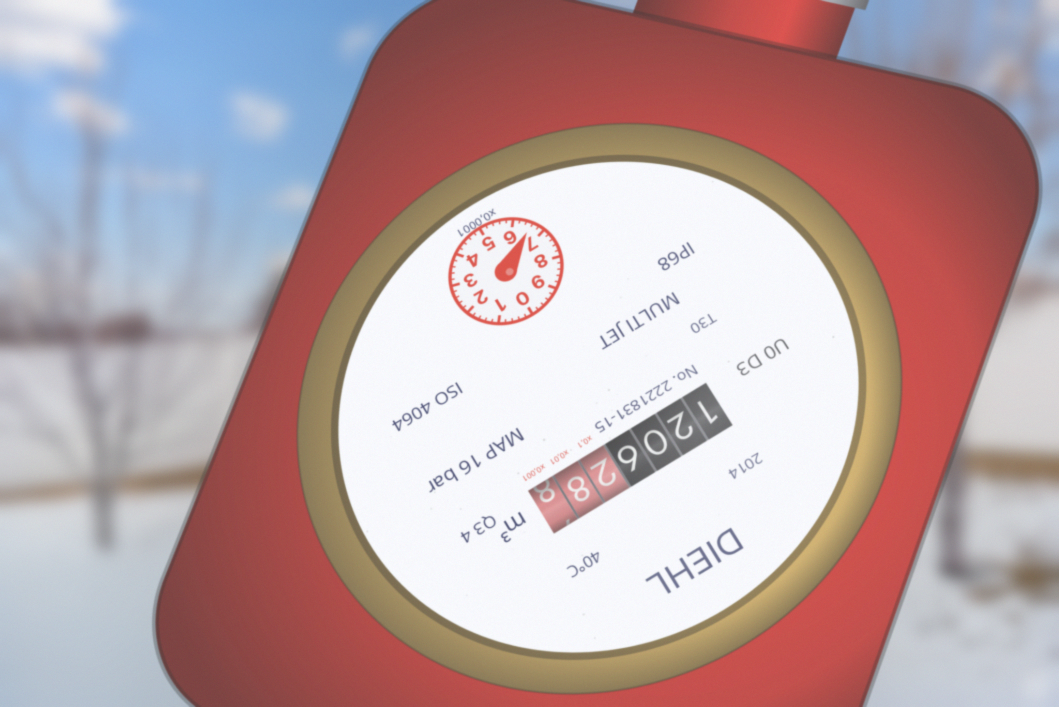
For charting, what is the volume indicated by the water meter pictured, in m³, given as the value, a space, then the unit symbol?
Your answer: 1206.2876 m³
